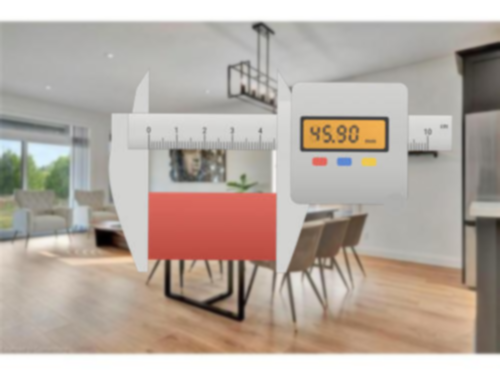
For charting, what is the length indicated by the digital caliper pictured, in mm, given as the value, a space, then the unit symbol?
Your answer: 45.90 mm
